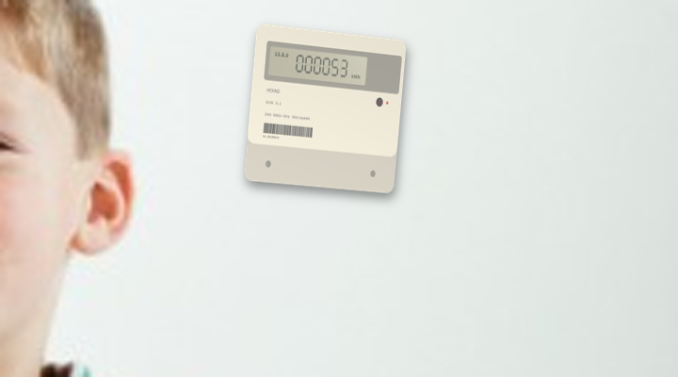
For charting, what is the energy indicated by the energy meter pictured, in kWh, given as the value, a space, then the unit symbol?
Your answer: 53 kWh
